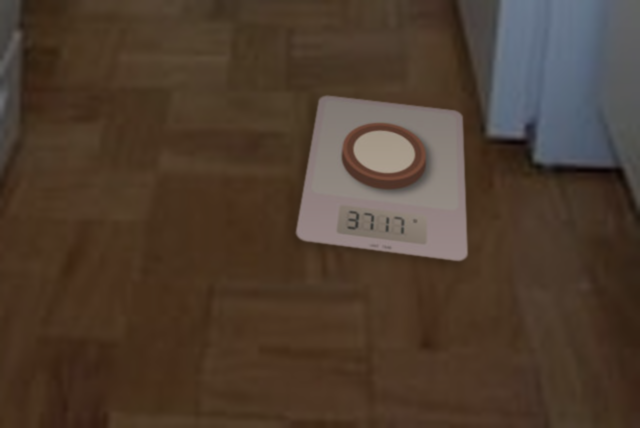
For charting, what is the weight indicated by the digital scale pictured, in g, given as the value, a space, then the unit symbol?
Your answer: 3717 g
